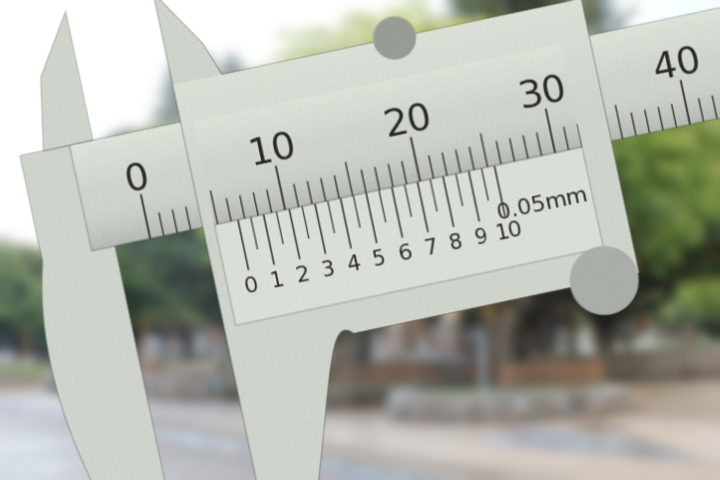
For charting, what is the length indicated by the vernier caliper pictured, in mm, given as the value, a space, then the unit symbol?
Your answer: 6.5 mm
